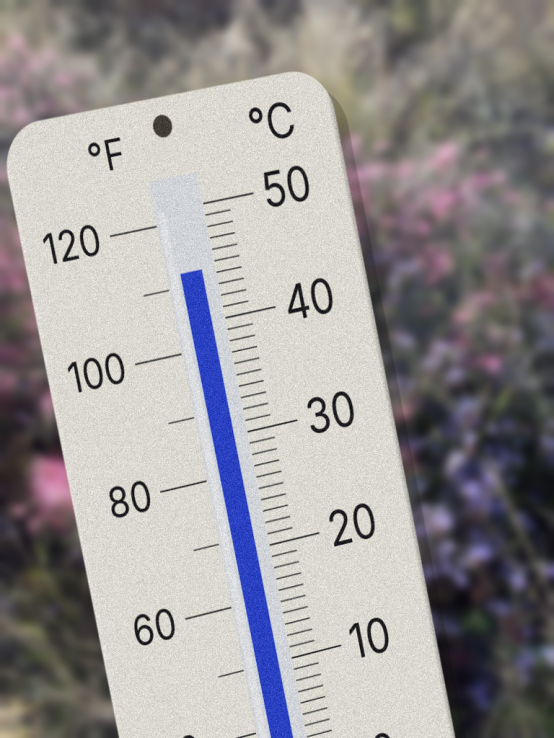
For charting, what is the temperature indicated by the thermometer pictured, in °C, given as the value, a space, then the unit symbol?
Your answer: 44.5 °C
